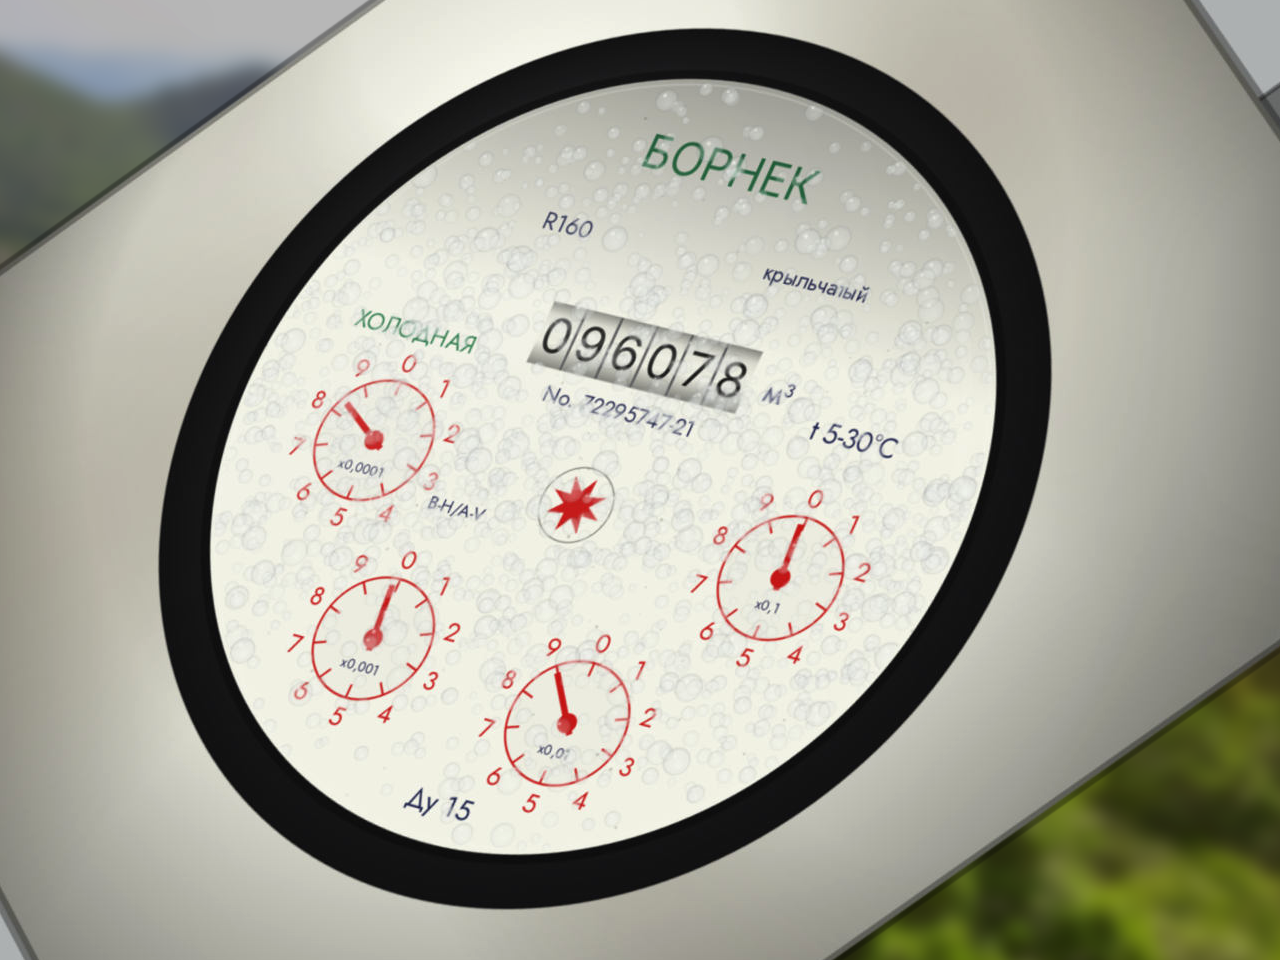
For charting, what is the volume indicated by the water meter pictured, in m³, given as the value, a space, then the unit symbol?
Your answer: 96077.9898 m³
